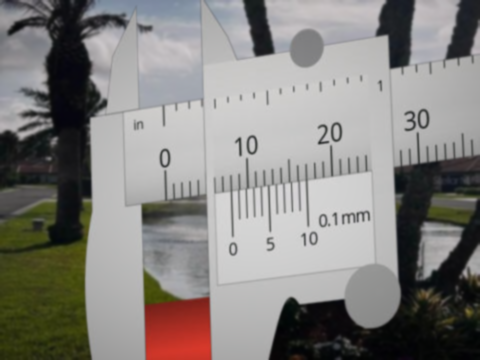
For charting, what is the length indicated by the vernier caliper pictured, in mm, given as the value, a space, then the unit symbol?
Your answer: 8.0 mm
